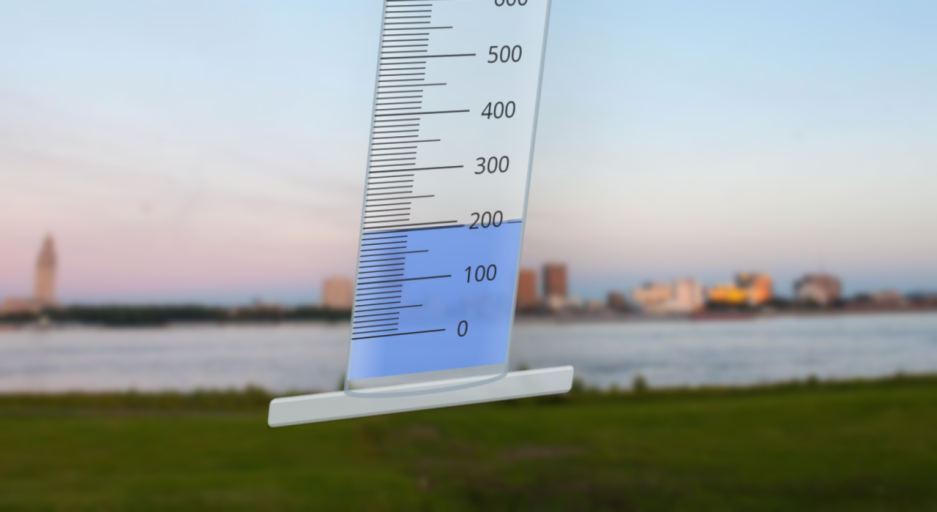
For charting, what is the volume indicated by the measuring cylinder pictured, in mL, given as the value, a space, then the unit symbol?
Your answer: 190 mL
